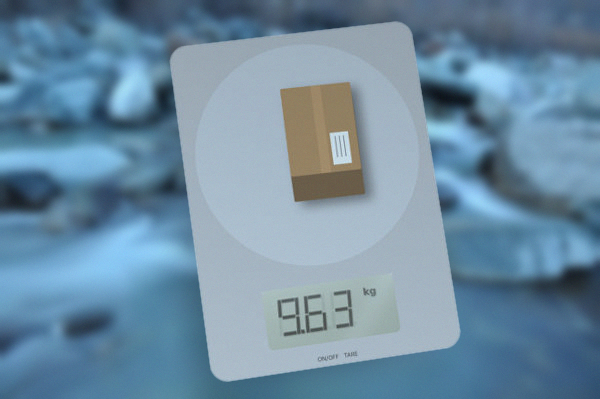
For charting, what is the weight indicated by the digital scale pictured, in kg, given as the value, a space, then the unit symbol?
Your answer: 9.63 kg
